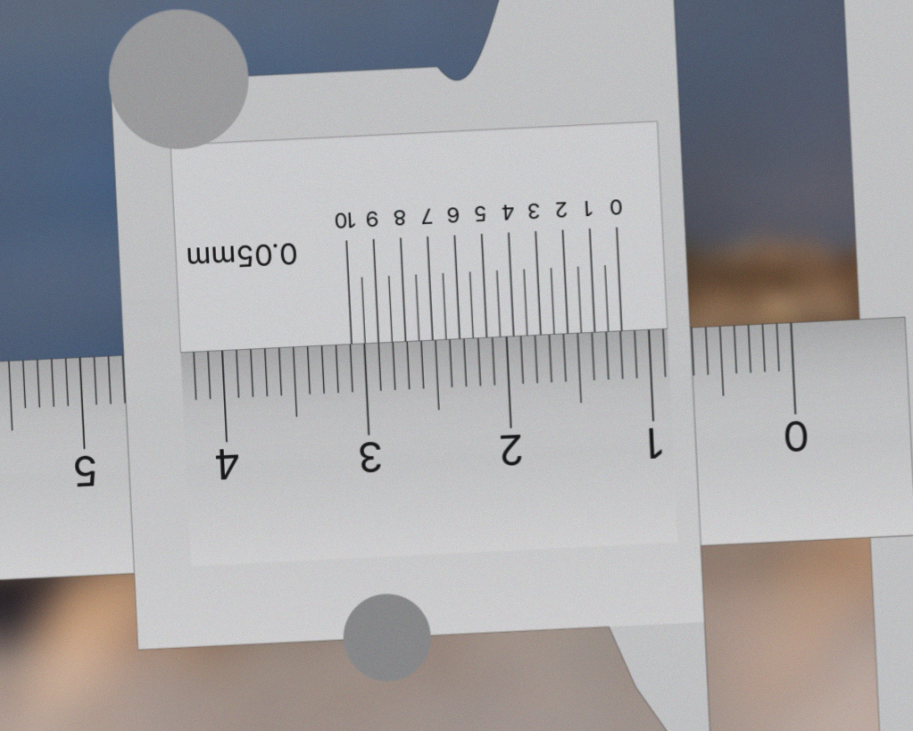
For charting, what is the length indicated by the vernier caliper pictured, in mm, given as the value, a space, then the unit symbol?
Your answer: 11.9 mm
